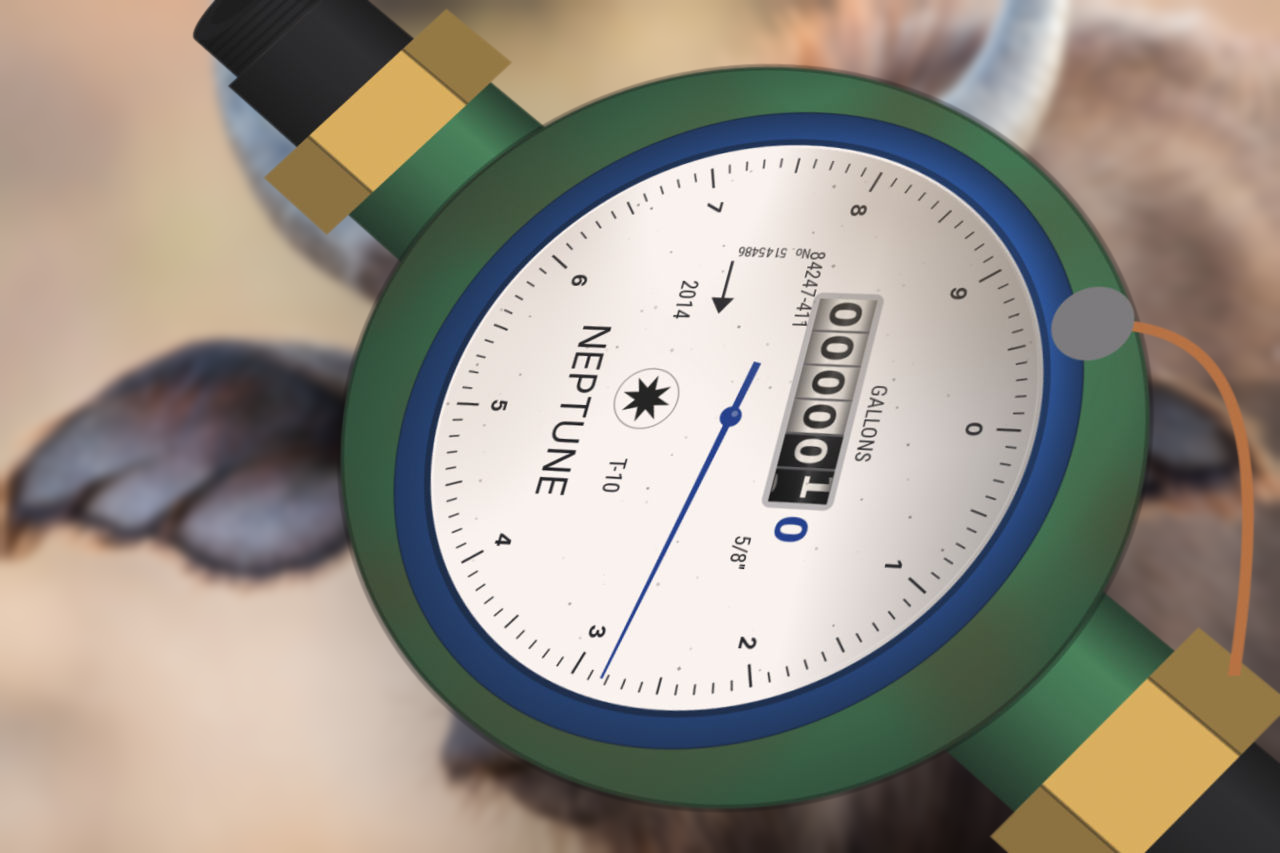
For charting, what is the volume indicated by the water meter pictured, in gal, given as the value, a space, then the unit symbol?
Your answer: 12.8 gal
